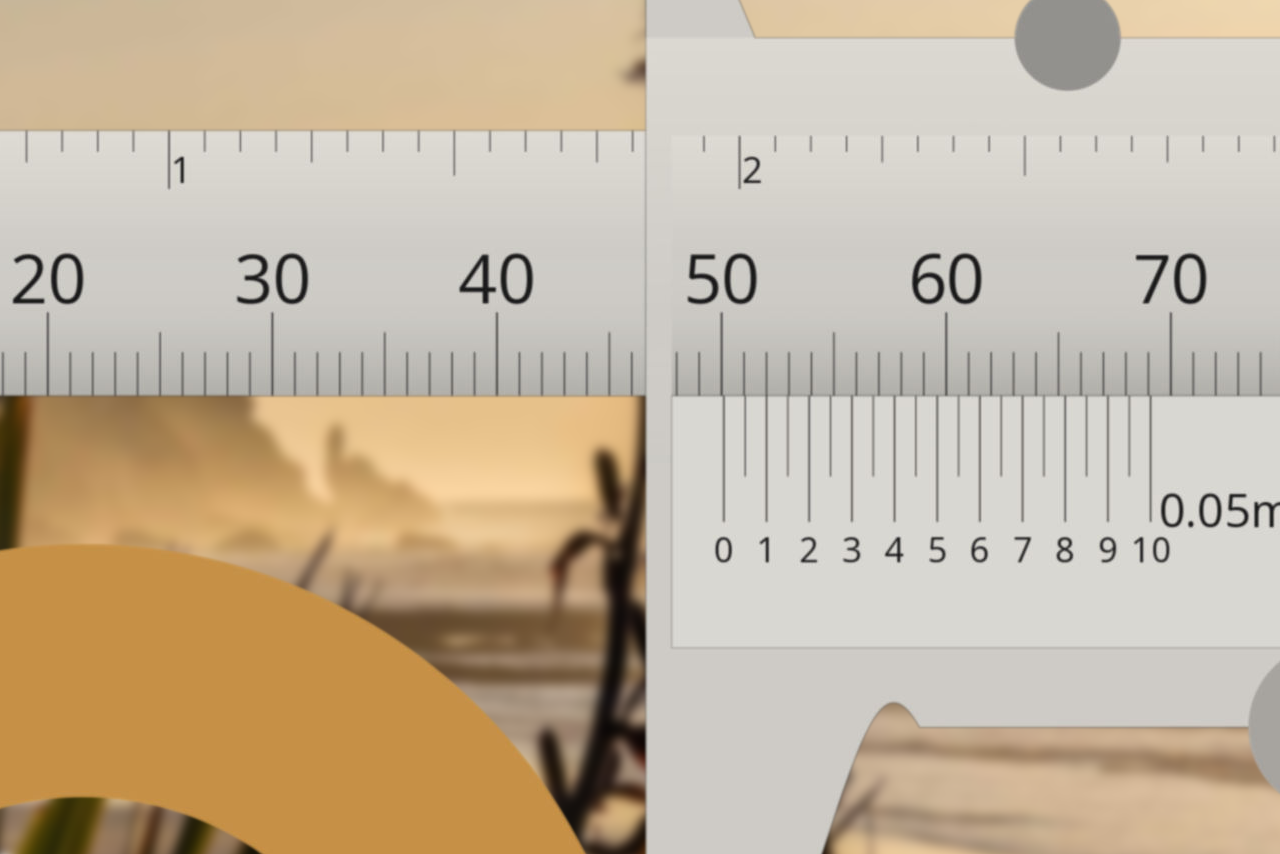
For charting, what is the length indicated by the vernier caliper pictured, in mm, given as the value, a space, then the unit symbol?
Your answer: 50.1 mm
